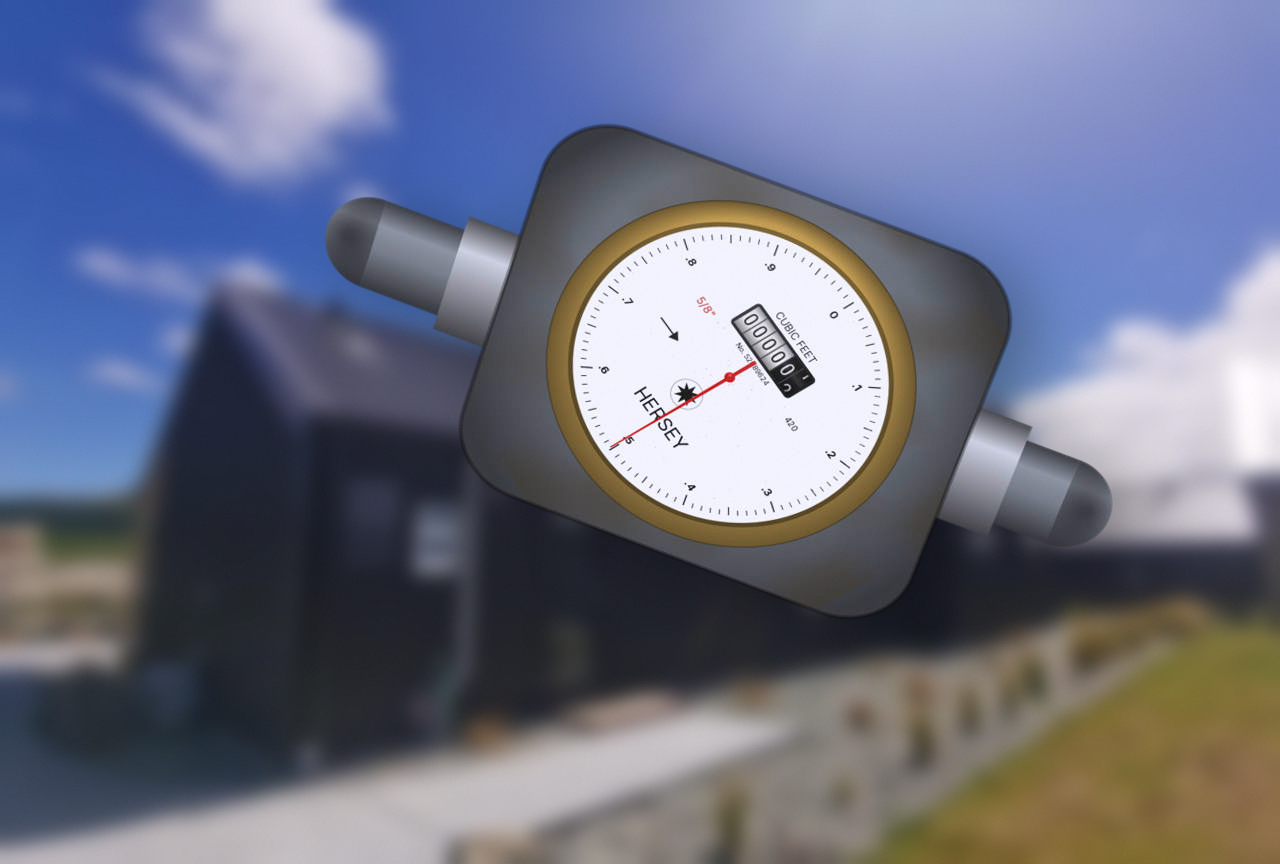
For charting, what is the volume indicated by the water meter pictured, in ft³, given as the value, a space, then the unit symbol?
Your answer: 1.50 ft³
